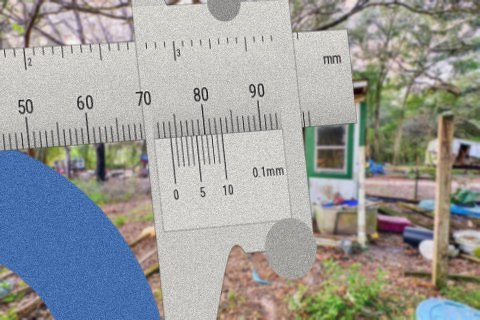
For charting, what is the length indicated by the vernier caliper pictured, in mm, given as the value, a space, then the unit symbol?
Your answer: 74.0 mm
